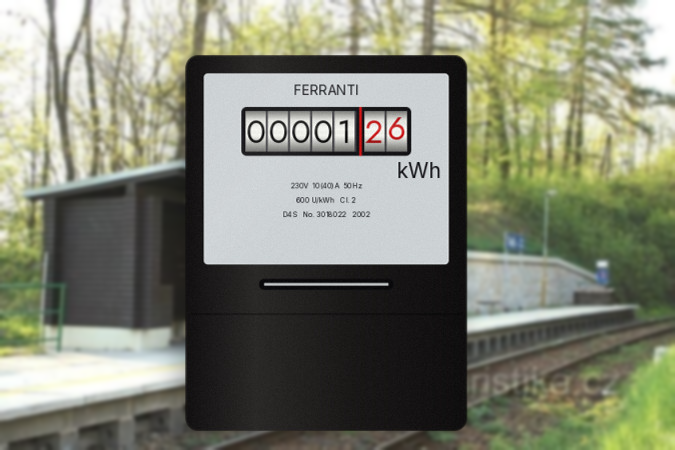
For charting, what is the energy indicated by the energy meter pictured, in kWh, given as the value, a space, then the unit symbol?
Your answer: 1.26 kWh
